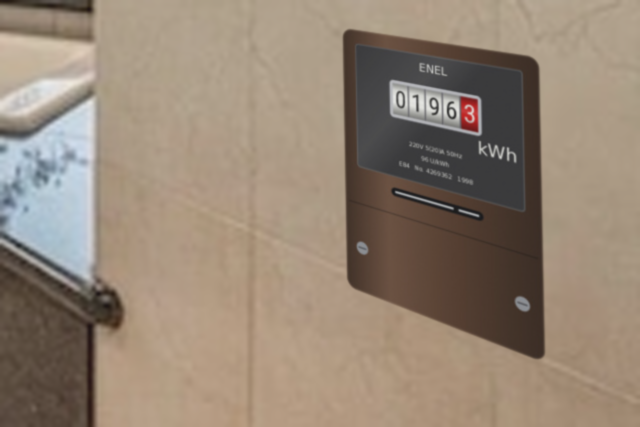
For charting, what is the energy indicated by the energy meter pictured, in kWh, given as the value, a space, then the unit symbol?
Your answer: 196.3 kWh
